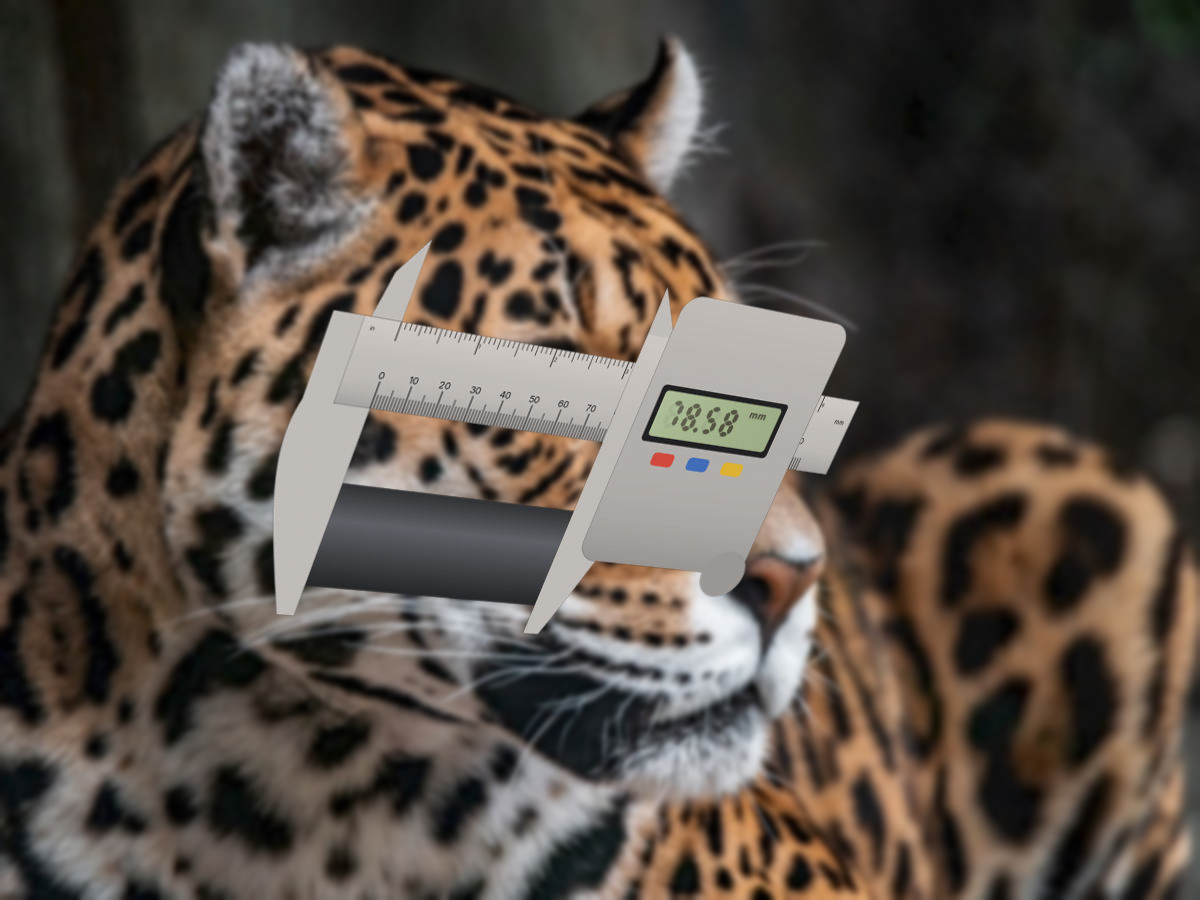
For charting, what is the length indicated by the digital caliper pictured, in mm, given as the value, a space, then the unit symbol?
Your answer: 78.58 mm
